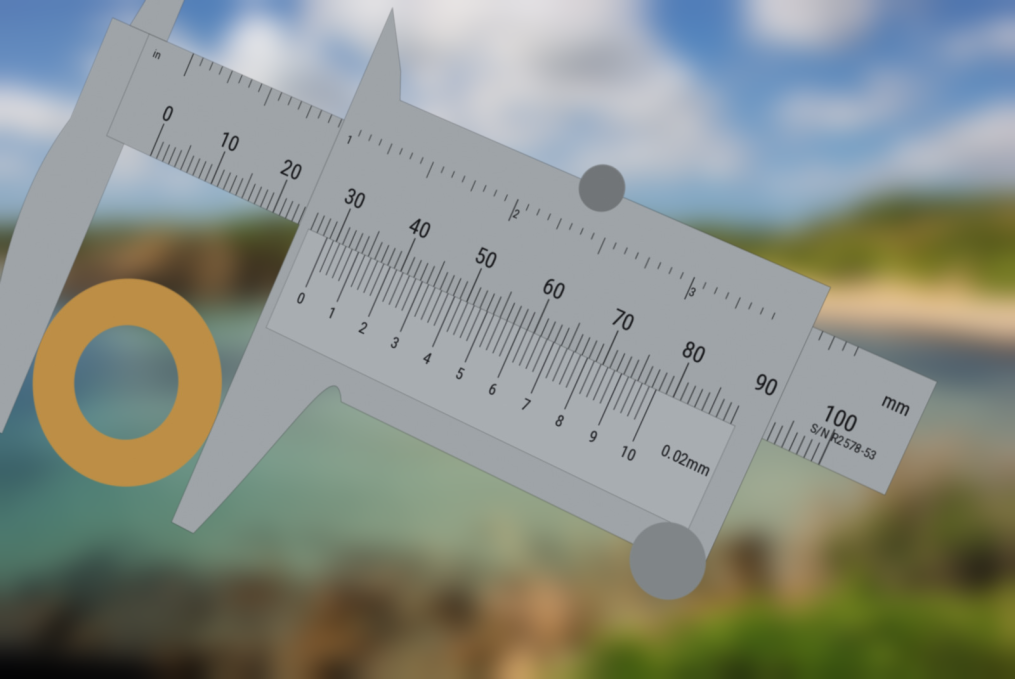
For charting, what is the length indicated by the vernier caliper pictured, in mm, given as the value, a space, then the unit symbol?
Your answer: 28.6 mm
